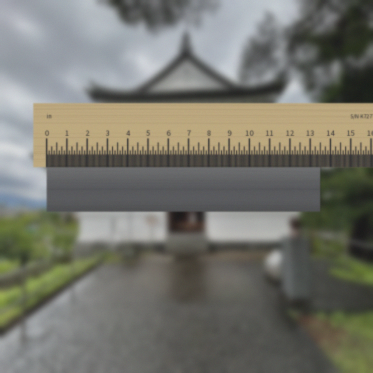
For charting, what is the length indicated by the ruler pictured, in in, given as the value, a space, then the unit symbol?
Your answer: 13.5 in
